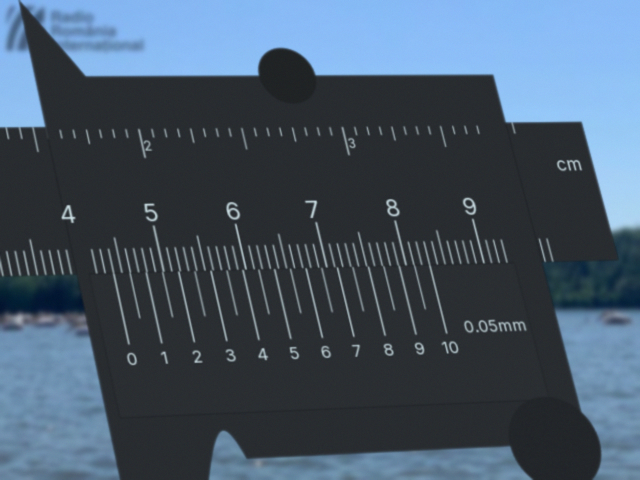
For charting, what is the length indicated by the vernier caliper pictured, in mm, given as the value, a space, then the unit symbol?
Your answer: 44.0 mm
